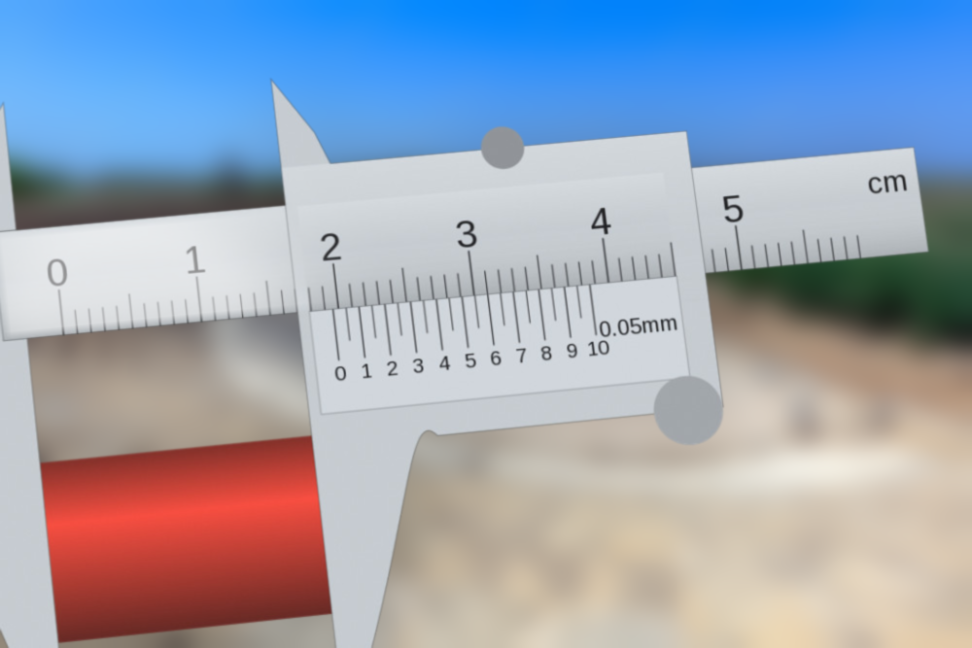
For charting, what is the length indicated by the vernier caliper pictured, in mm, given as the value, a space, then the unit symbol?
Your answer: 19.6 mm
